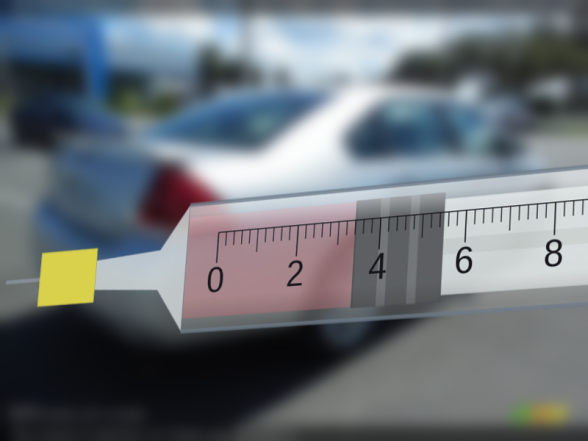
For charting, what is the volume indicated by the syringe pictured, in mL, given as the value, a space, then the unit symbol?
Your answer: 3.4 mL
